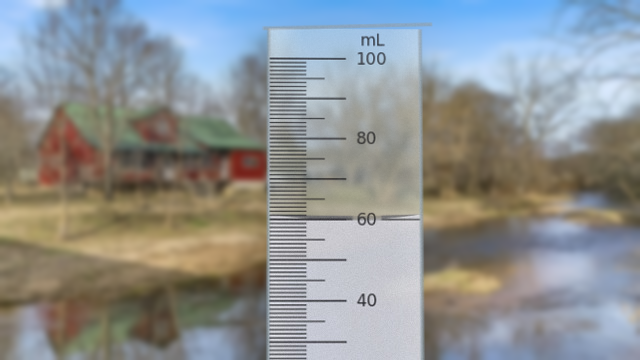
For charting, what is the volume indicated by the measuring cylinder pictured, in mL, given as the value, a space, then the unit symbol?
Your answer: 60 mL
